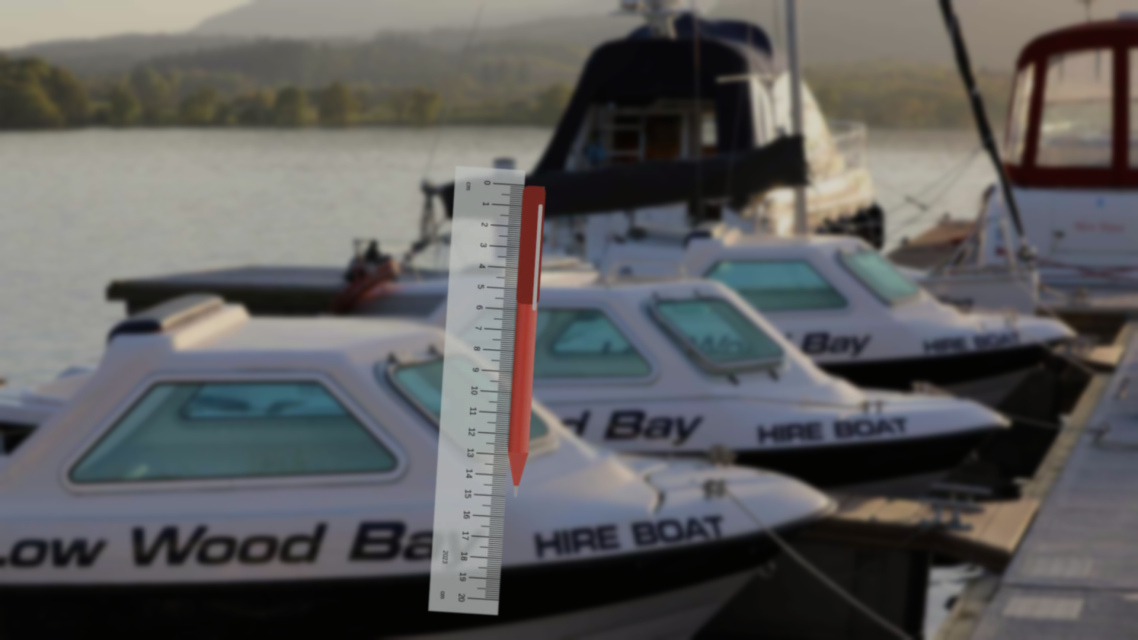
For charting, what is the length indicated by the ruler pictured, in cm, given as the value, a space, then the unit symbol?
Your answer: 15 cm
